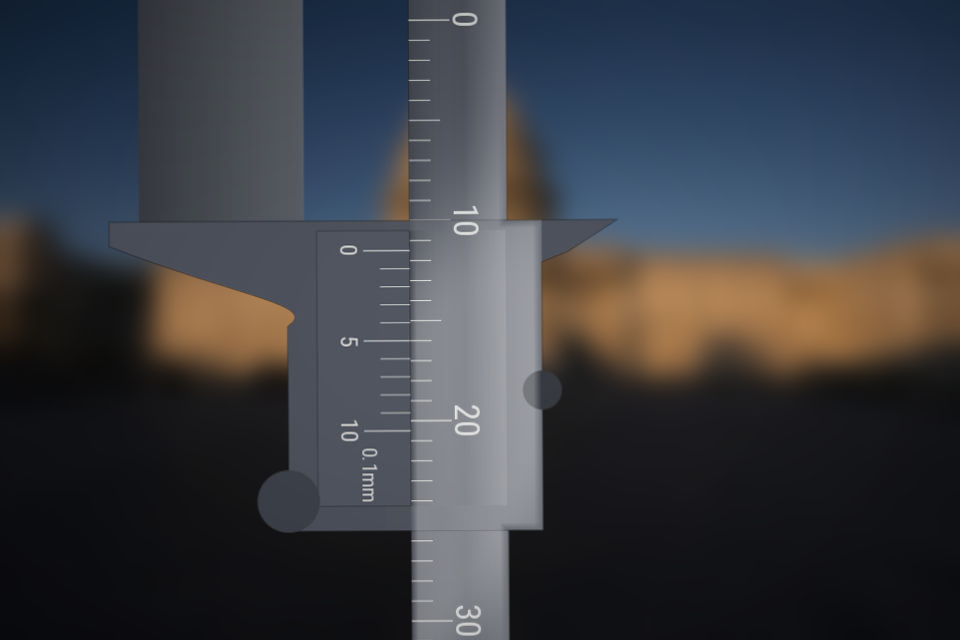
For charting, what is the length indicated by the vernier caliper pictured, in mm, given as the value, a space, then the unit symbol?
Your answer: 11.5 mm
